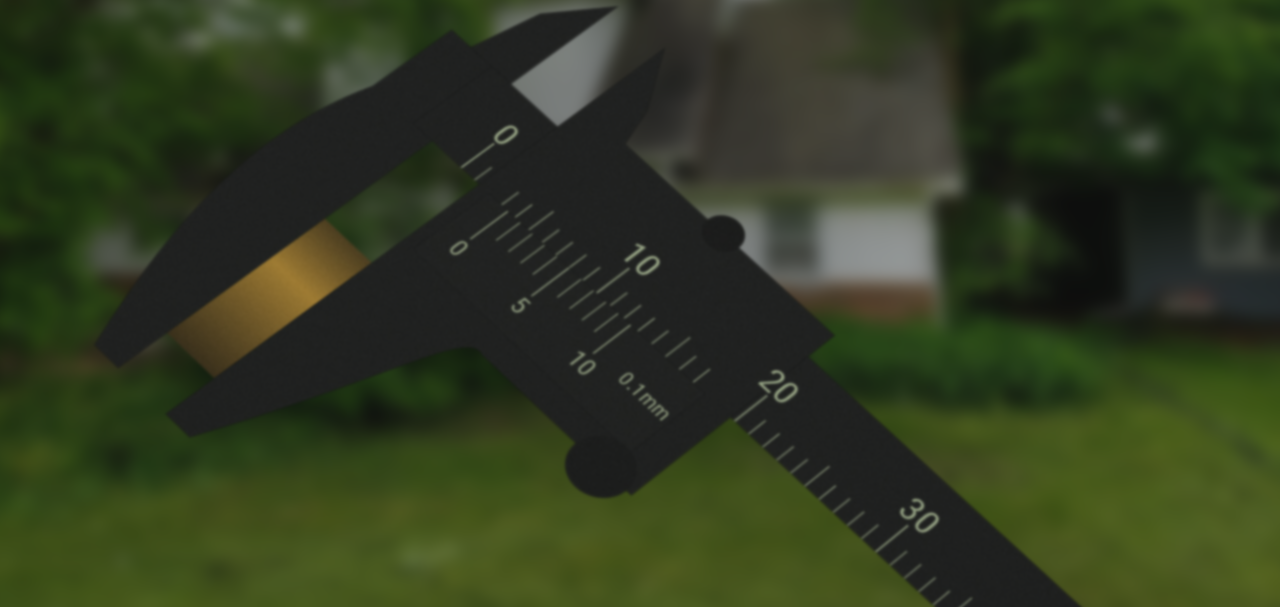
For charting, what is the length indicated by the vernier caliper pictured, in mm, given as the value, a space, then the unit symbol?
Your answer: 3.5 mm
